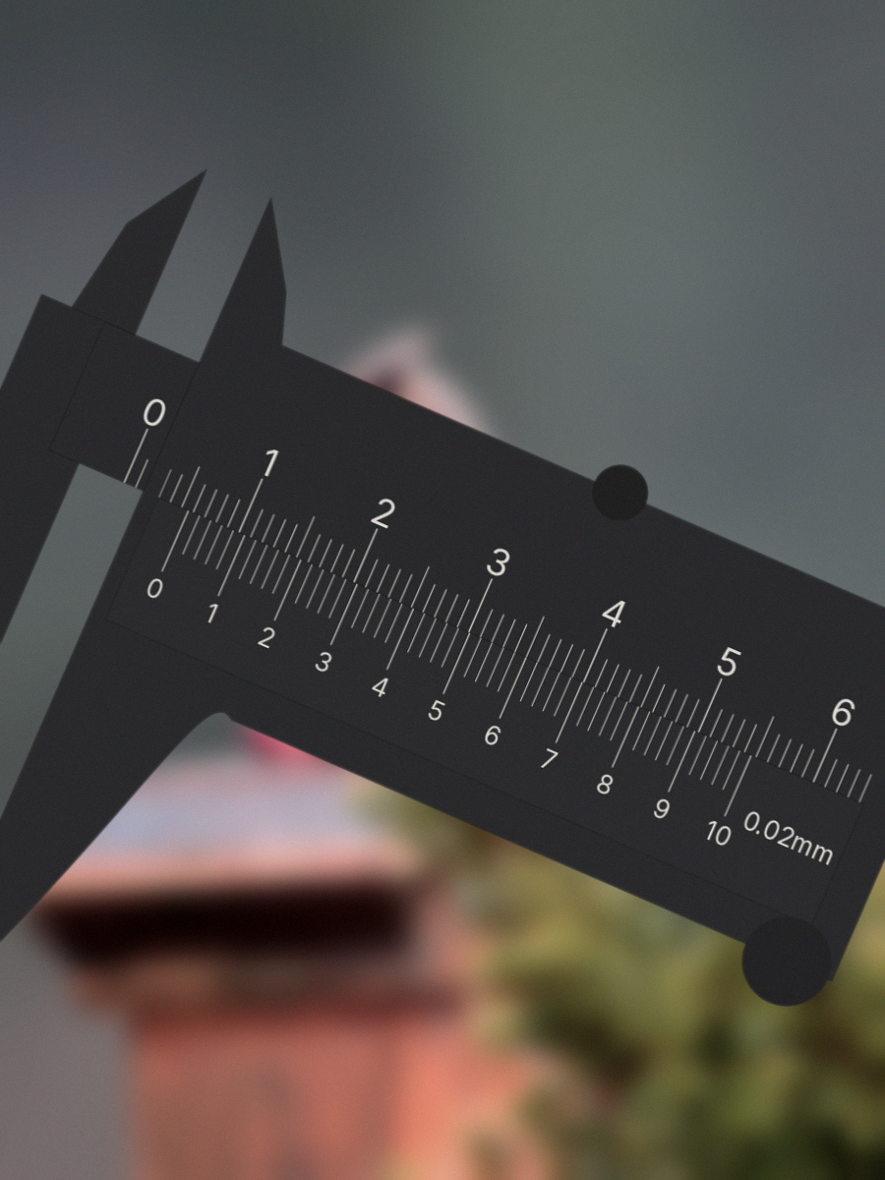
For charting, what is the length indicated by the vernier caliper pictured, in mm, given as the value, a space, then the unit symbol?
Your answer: 5.6 mm
